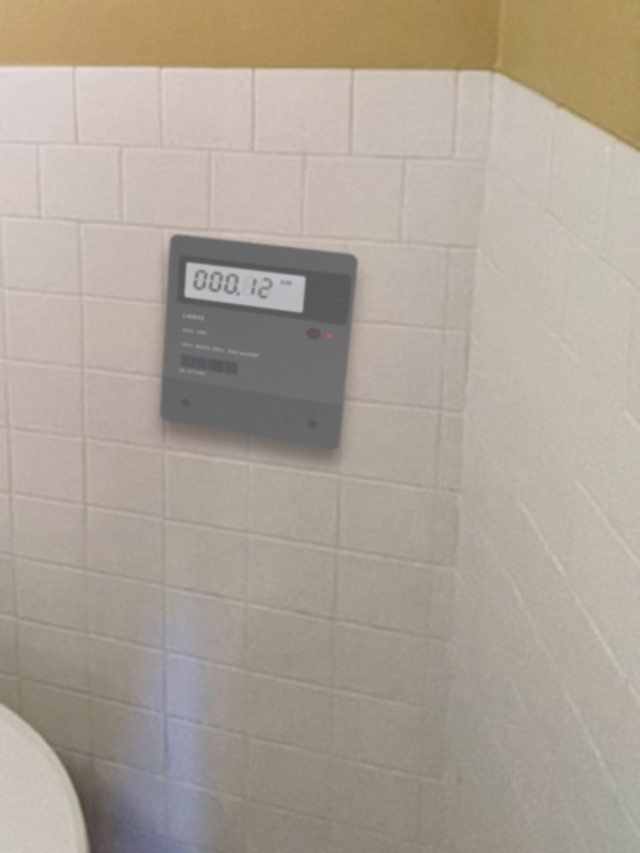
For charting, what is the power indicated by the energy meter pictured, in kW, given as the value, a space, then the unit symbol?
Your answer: 0.12 kW
